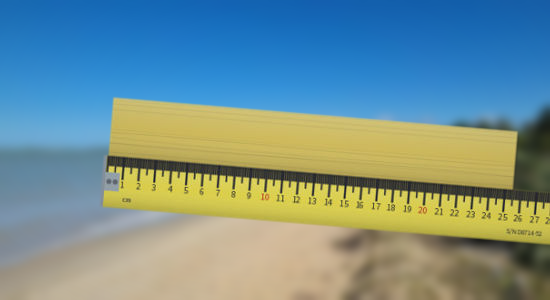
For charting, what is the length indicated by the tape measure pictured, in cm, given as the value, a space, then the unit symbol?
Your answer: 25.5 cm
